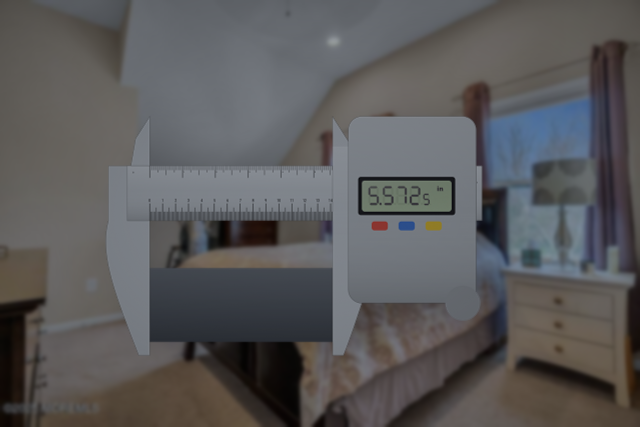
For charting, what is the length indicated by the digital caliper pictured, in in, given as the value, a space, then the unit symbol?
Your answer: 5.5725 in
